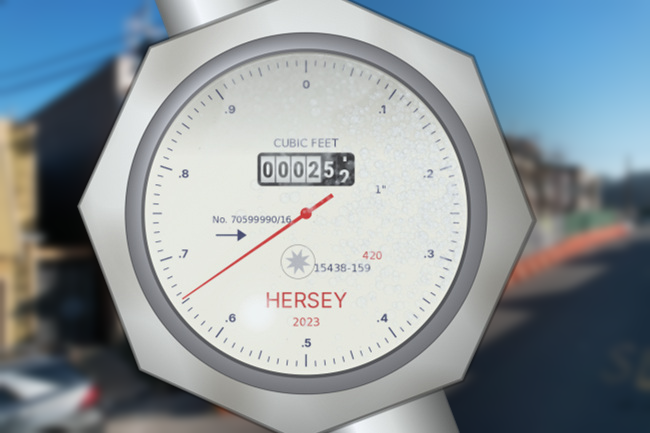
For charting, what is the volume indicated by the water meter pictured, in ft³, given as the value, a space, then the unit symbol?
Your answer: 251.65 ft³
